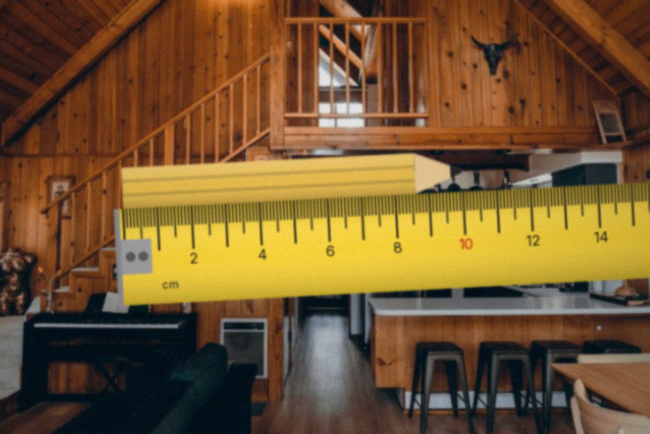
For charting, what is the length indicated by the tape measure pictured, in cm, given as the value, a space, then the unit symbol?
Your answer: 10 cm
